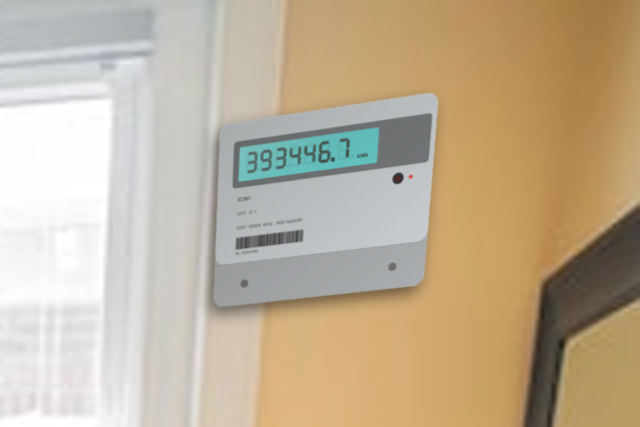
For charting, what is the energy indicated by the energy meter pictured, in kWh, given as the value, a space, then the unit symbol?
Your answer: 393446.7 kWh
